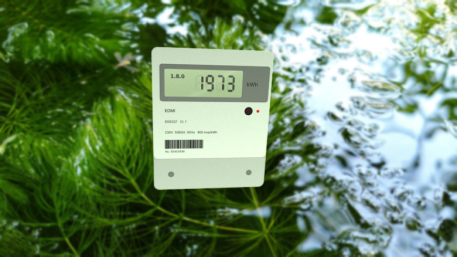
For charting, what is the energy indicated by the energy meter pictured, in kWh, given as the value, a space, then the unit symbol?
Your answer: 1973 kWh
